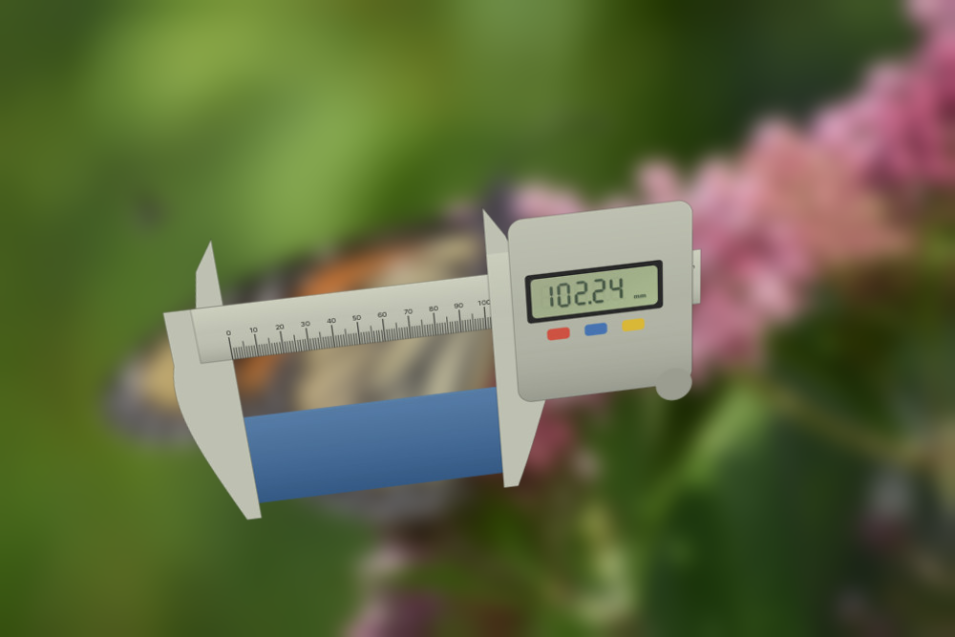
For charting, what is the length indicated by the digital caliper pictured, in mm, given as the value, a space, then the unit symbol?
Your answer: 102.24 mm
